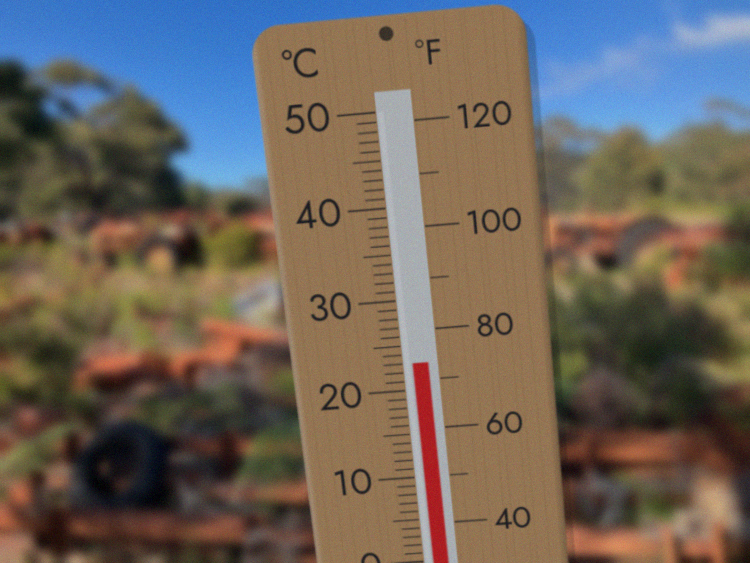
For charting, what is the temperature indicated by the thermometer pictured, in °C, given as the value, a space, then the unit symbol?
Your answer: 23 °C
